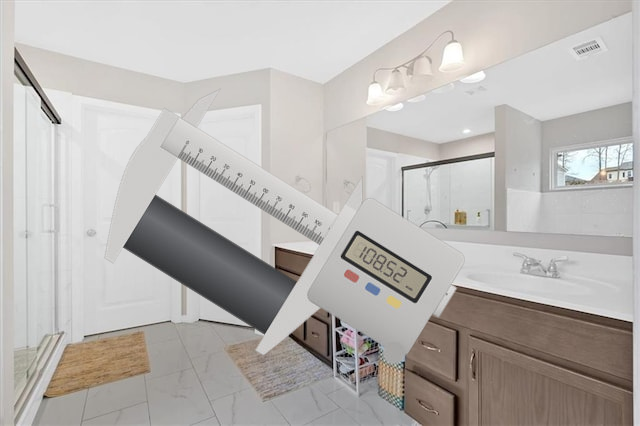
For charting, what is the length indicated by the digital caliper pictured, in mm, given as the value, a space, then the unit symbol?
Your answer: 108.52 mm
